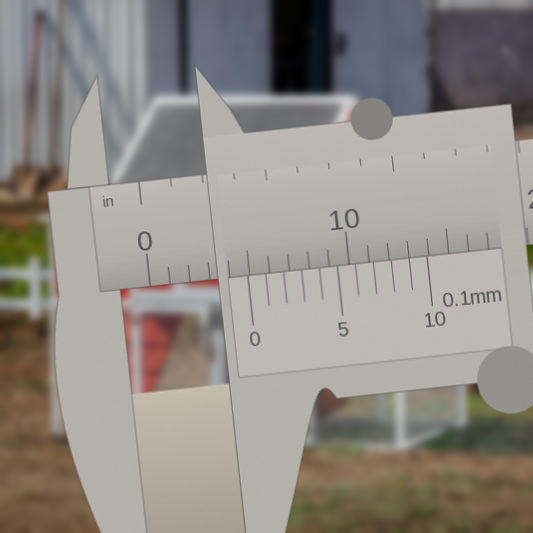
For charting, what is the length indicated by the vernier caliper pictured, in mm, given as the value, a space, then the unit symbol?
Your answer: 4.9 mm
